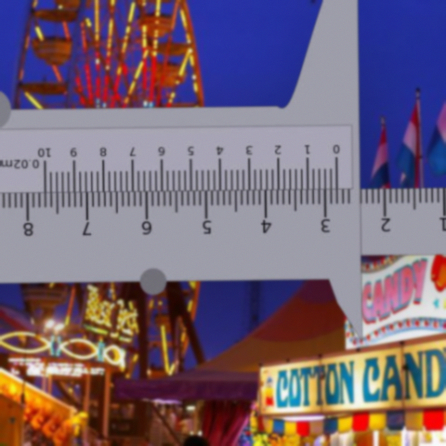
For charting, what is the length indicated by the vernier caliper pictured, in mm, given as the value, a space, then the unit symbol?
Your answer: 28.0 mm
